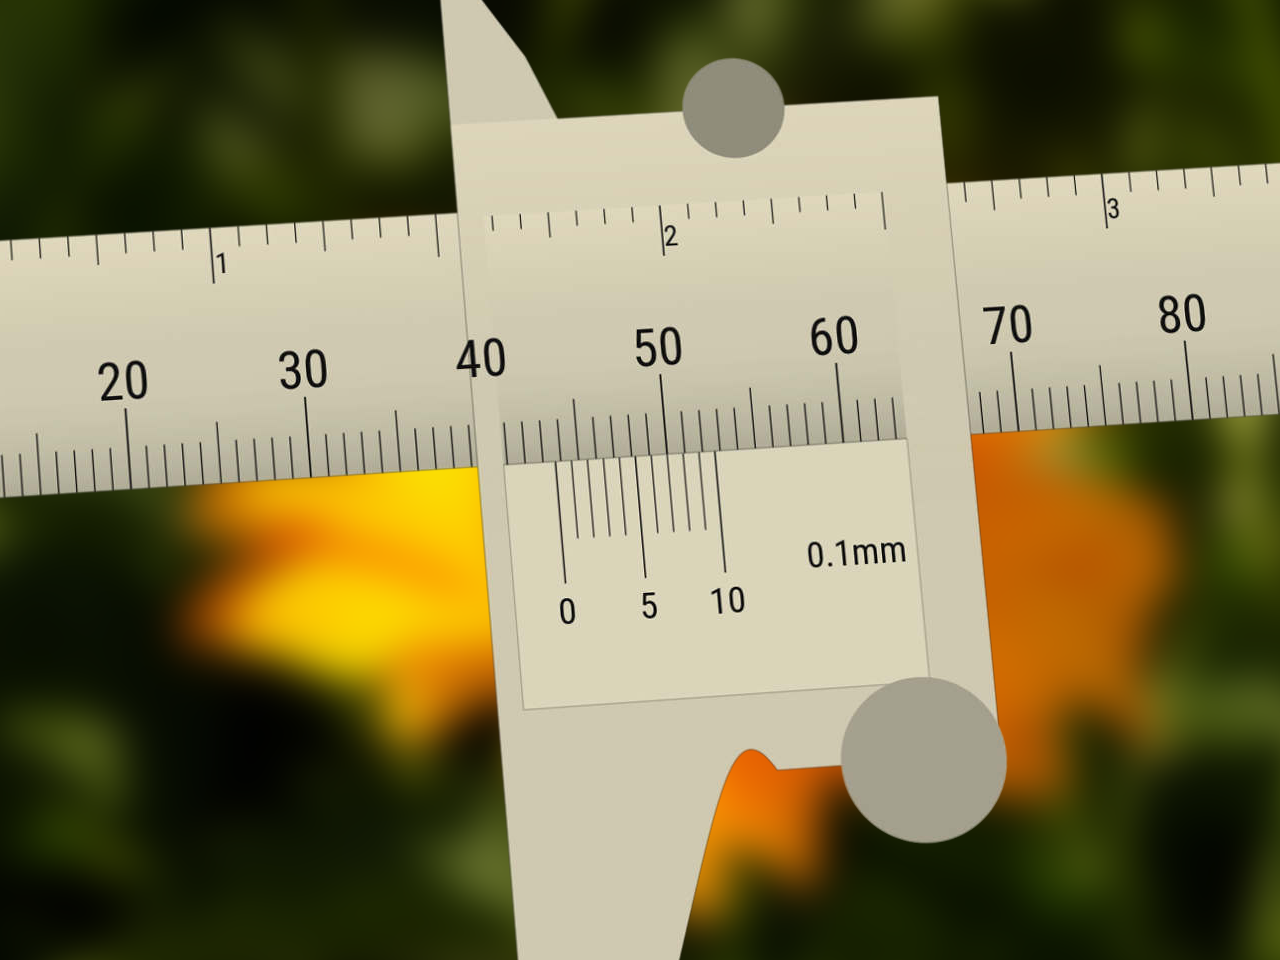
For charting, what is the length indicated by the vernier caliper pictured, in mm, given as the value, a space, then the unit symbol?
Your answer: 43.7 mm
